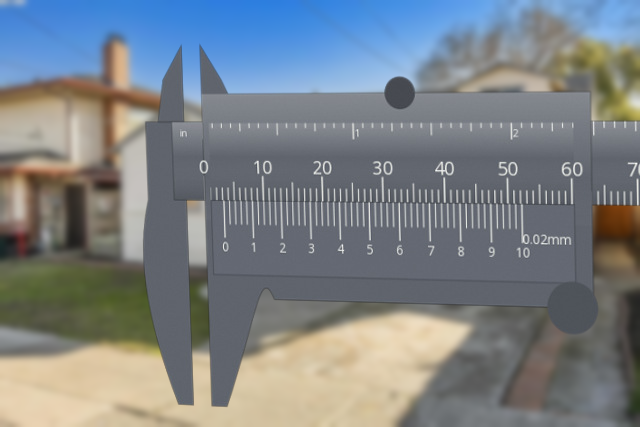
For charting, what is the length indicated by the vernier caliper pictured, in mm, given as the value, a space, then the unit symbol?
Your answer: 3.2 mm
